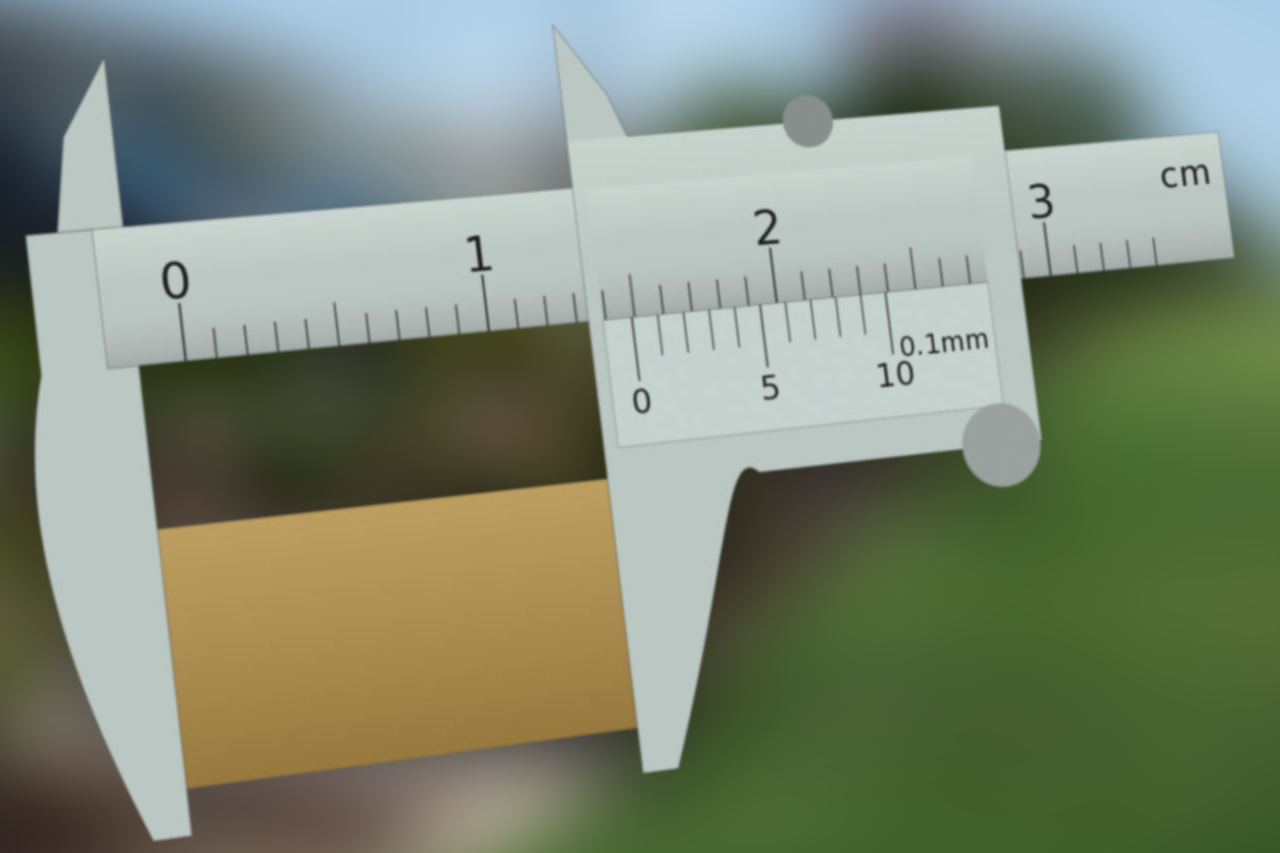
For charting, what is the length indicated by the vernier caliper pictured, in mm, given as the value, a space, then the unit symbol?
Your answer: 14.9 mm
